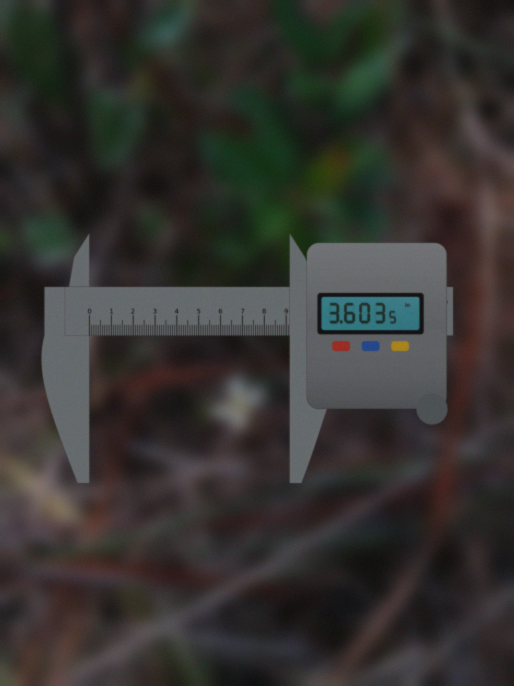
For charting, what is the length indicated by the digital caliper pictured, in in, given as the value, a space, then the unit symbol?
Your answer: 3.6035 in
